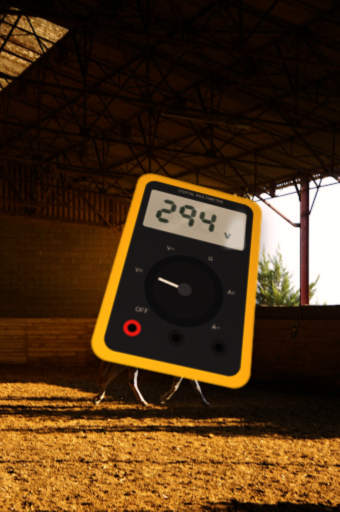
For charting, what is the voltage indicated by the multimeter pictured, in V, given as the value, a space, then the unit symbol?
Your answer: 294 V
